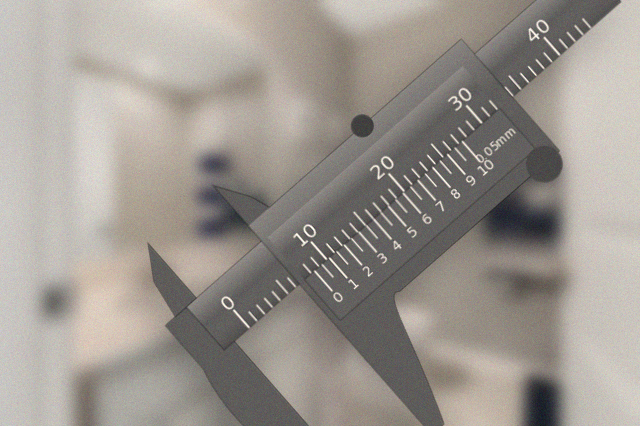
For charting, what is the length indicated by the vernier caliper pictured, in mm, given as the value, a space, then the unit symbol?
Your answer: 8.4 mm
